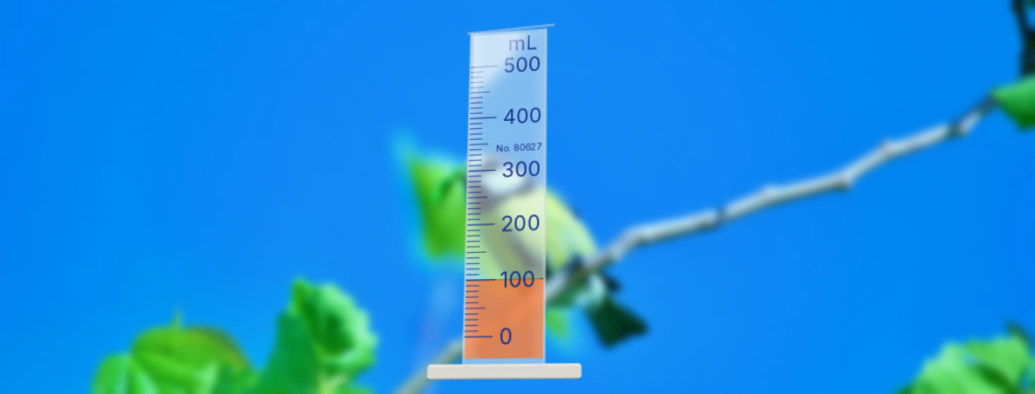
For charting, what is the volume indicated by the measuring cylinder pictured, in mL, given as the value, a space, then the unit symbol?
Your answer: 100 mL
